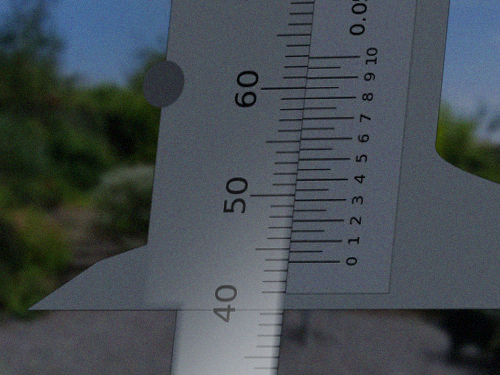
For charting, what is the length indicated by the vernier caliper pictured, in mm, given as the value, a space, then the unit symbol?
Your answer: 43.8 mm
